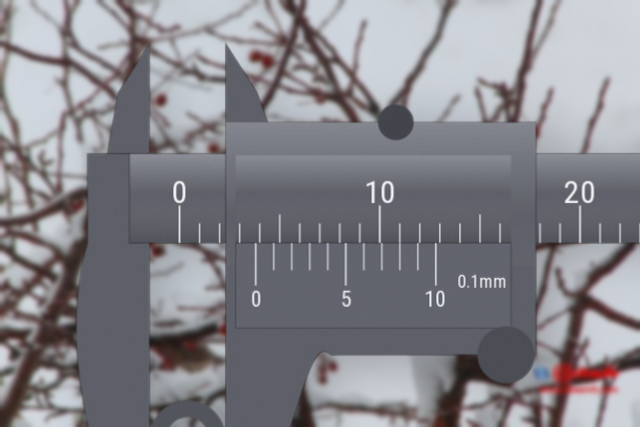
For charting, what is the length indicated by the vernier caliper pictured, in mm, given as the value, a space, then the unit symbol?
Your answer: 3.8 mm
